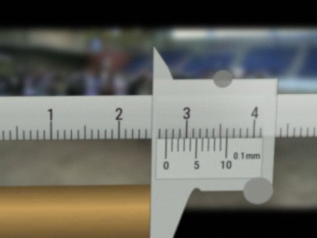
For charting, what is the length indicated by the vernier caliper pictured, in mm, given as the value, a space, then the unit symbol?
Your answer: 27.0 mm
